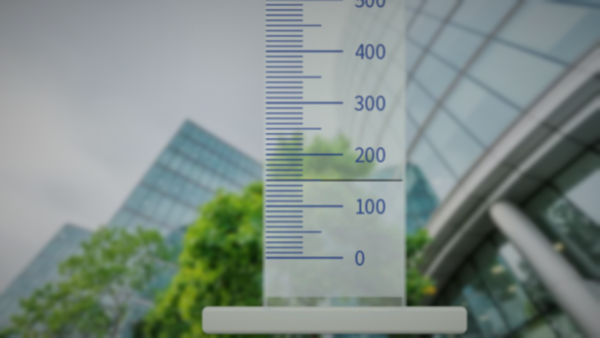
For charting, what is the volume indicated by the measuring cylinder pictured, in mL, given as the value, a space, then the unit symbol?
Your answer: 150 mL
